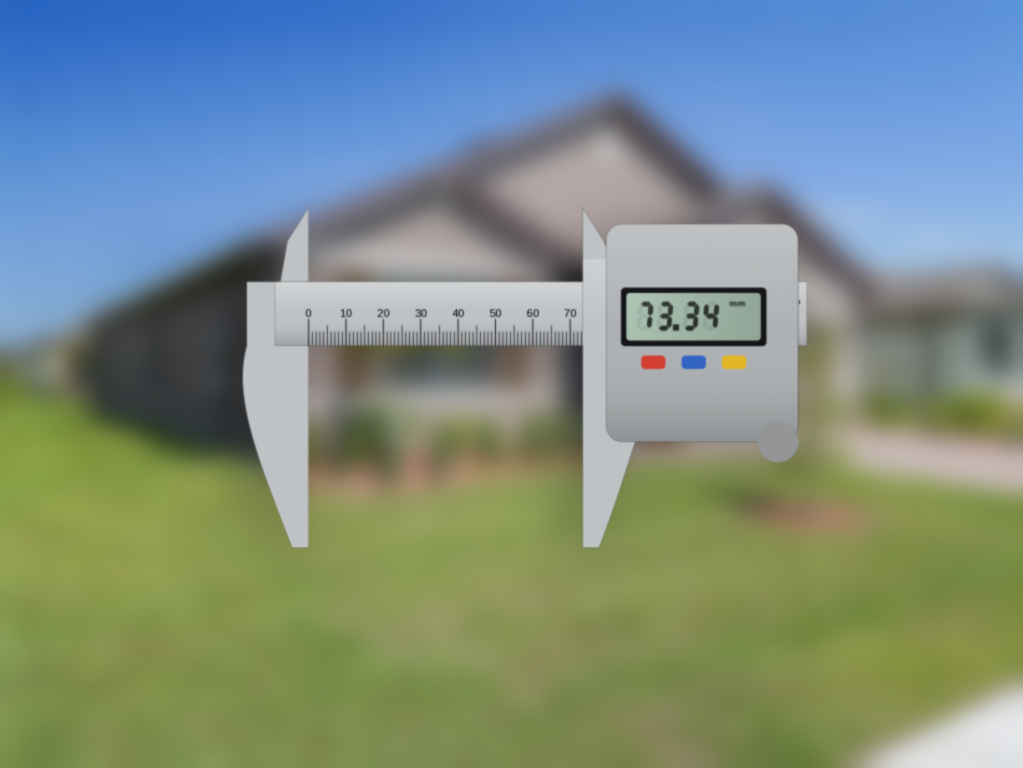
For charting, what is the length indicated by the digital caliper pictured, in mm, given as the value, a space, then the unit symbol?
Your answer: 73.34 mm
